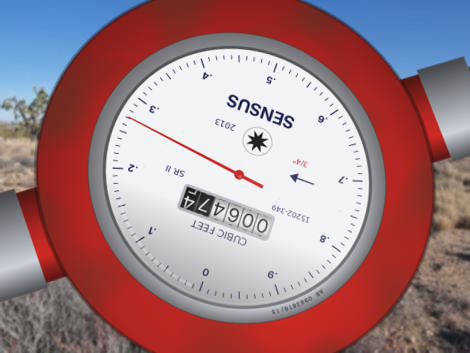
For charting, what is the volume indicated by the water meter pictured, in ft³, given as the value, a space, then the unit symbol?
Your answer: 6474.27 ft³
